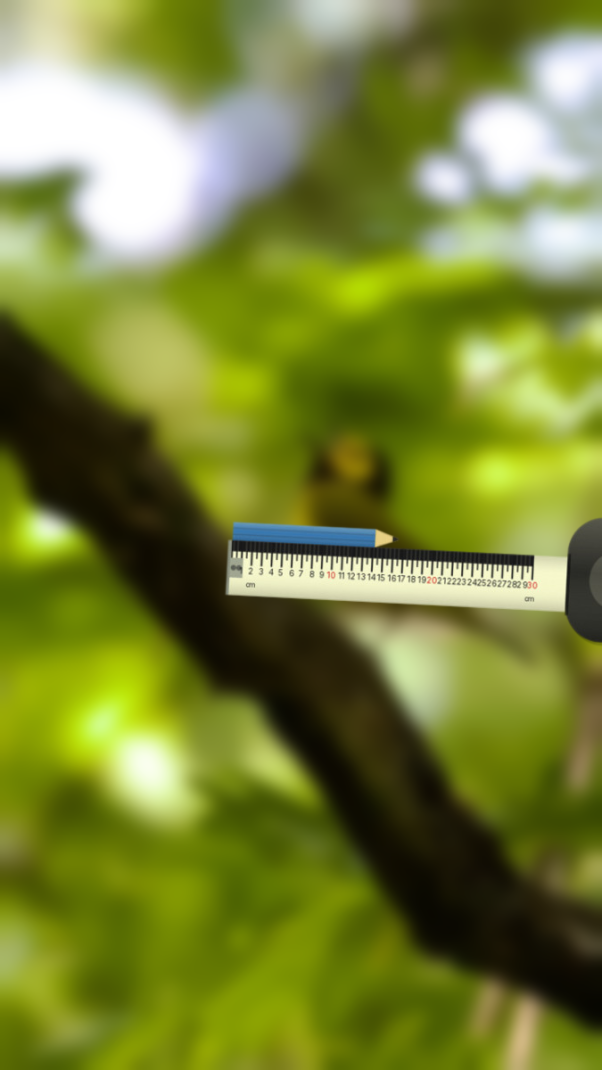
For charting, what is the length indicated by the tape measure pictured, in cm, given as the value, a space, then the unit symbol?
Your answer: 16.5 cm
